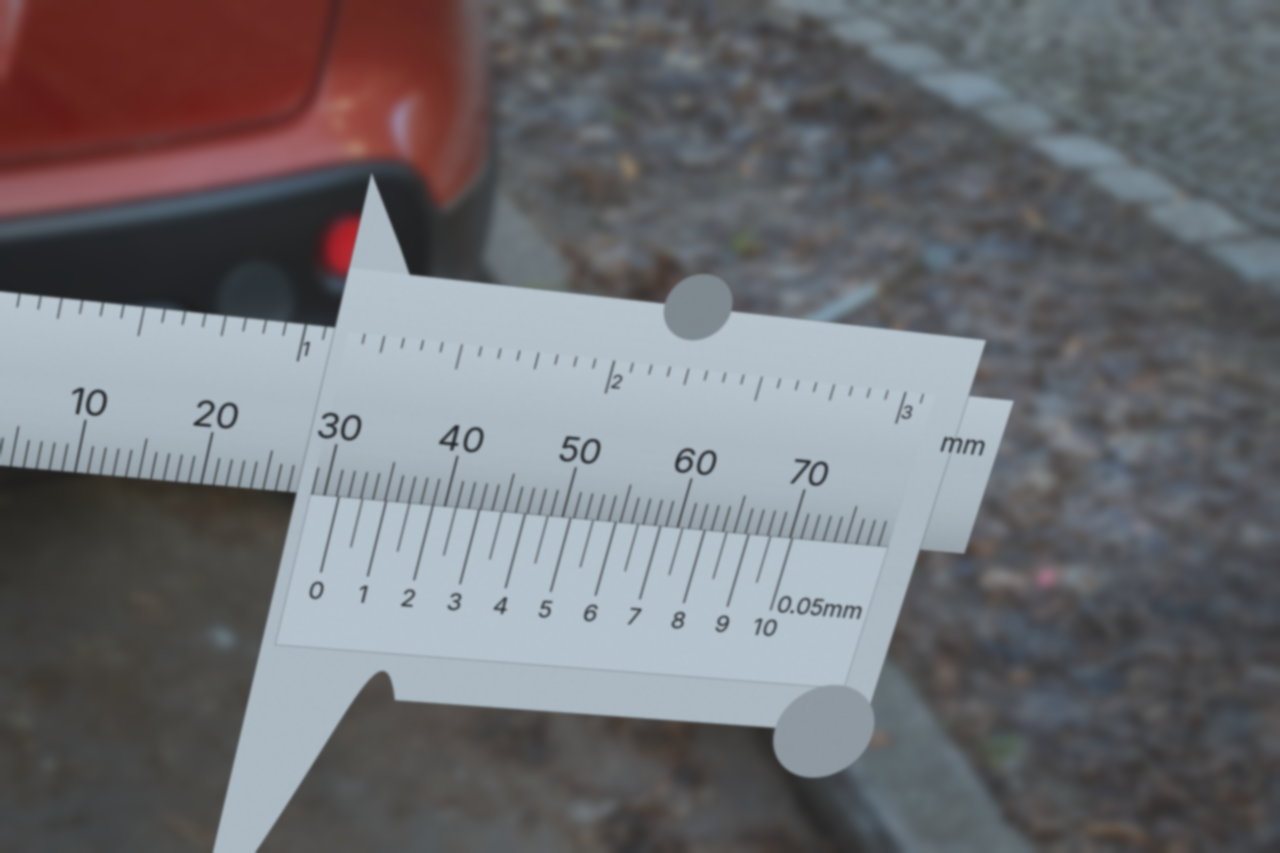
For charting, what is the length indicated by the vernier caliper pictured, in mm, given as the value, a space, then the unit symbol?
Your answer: 31.2 mm
